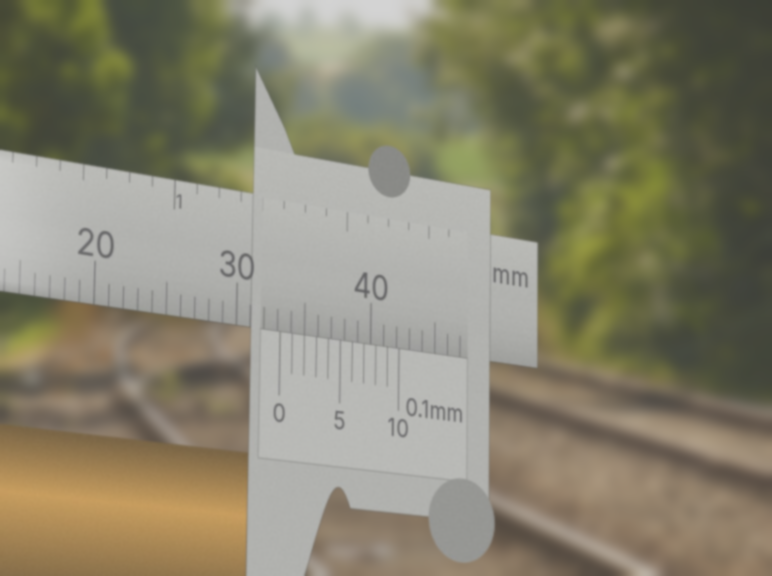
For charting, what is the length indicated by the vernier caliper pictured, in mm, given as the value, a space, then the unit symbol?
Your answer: 33.2 mm
